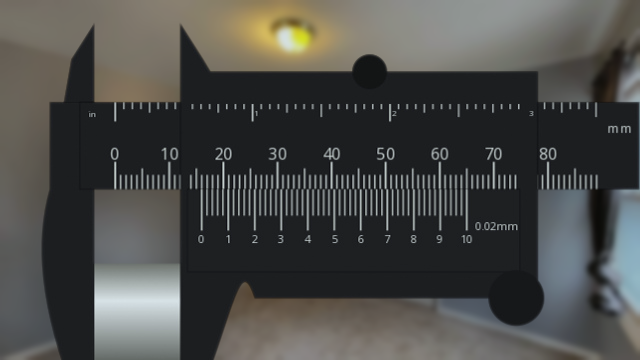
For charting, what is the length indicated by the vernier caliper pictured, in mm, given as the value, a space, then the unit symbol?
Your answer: 16.0 mm
